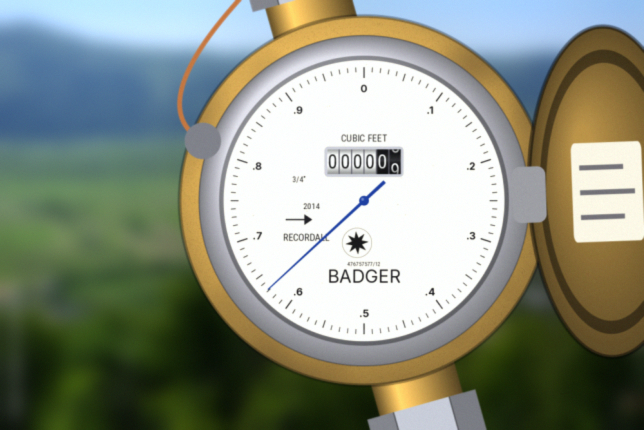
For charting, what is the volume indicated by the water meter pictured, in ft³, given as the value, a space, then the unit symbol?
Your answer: 8.63 ft³
